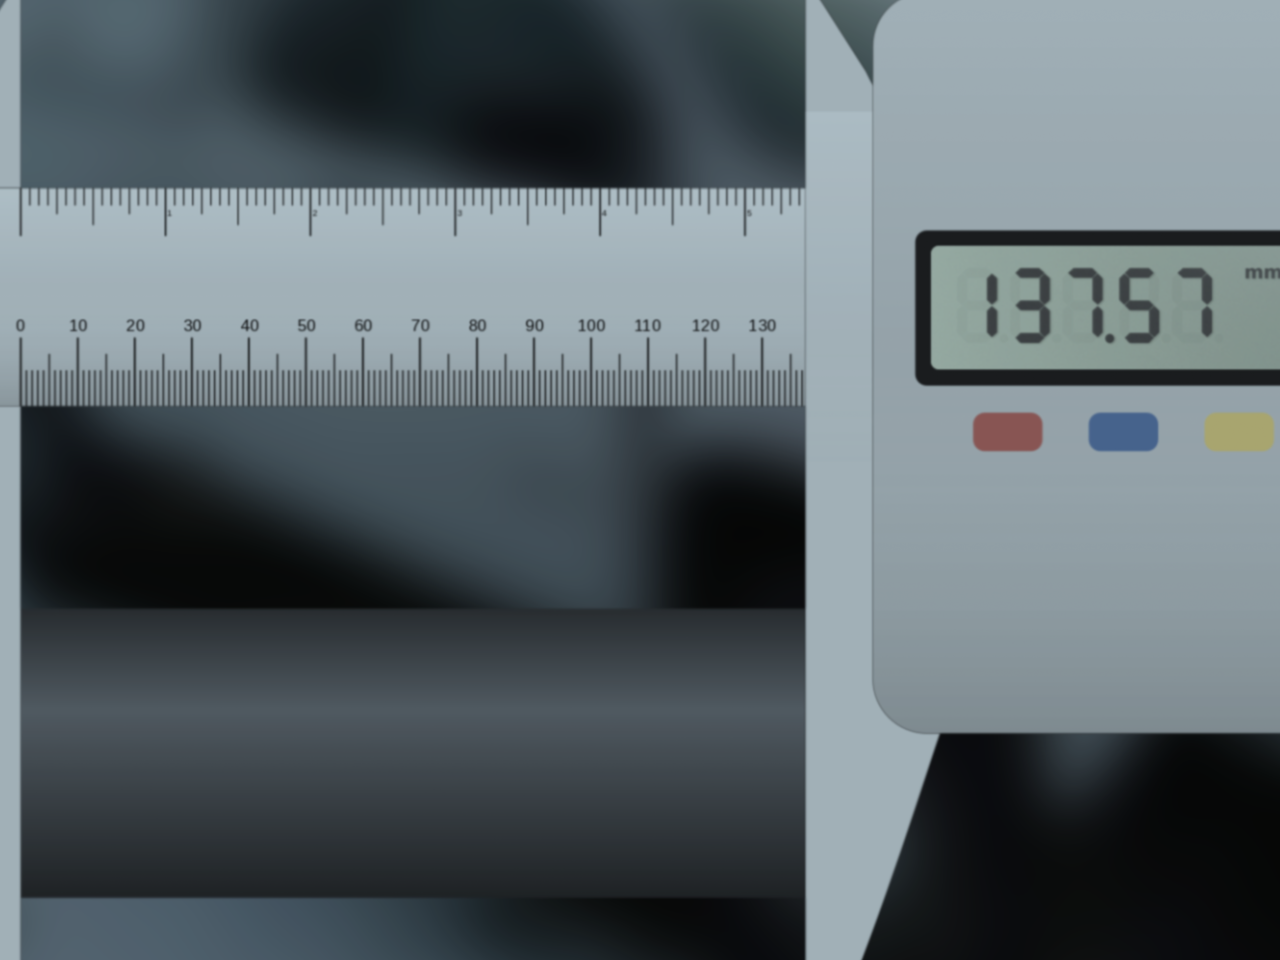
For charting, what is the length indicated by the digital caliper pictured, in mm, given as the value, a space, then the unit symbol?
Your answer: 137.57 mm
